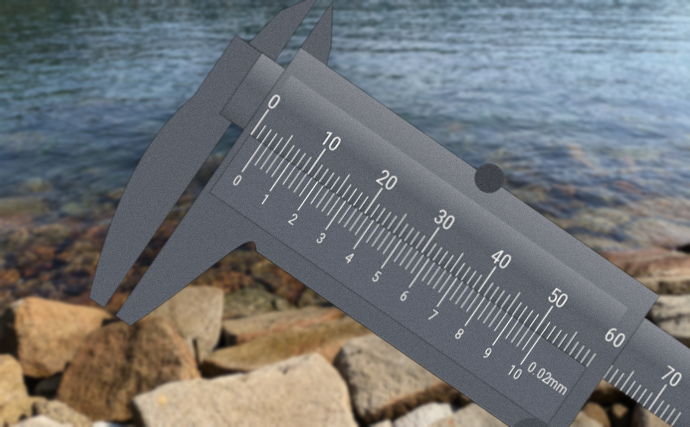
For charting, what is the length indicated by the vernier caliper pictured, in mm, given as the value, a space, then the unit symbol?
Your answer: 2.0 mm
